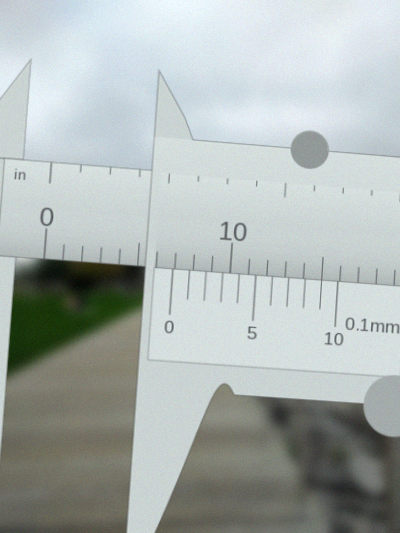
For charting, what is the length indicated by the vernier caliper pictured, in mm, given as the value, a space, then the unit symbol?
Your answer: 6.9 mm
